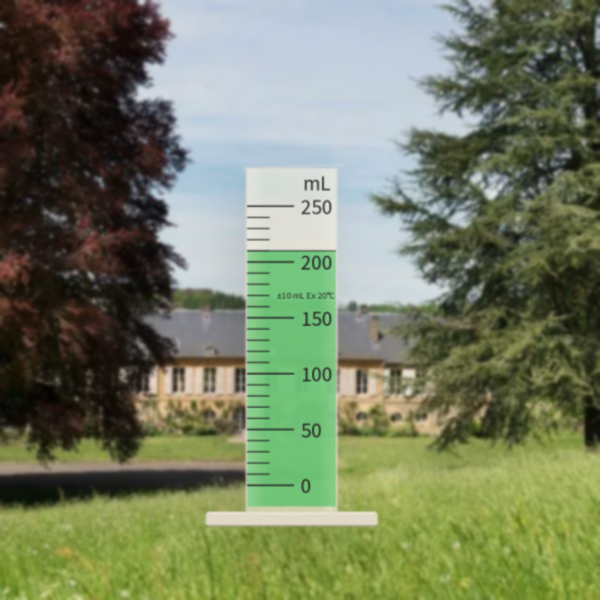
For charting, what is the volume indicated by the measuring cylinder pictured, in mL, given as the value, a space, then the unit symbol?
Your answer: 210 mL
